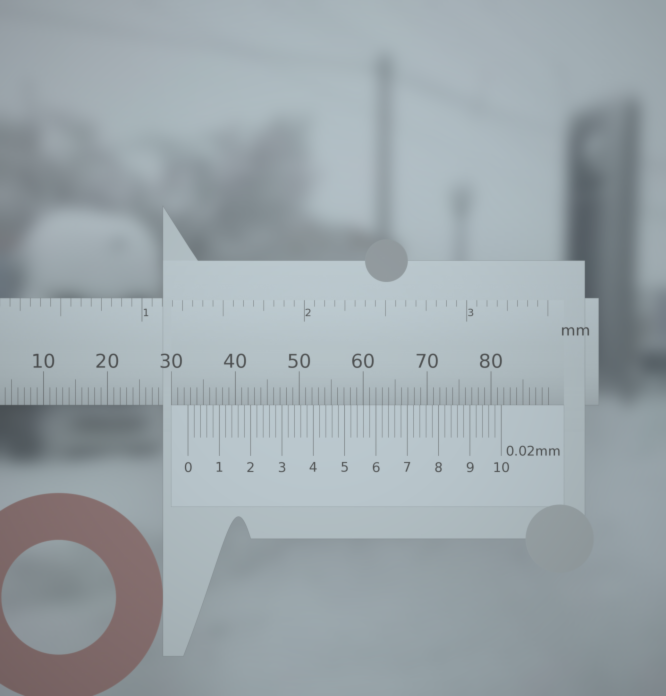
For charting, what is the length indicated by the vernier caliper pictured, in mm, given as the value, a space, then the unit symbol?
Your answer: 32.6 mm
